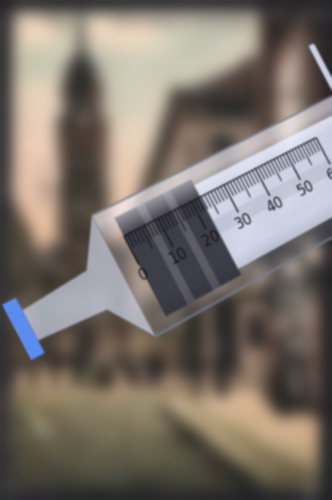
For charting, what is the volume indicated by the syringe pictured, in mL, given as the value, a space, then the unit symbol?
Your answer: 0 mL
